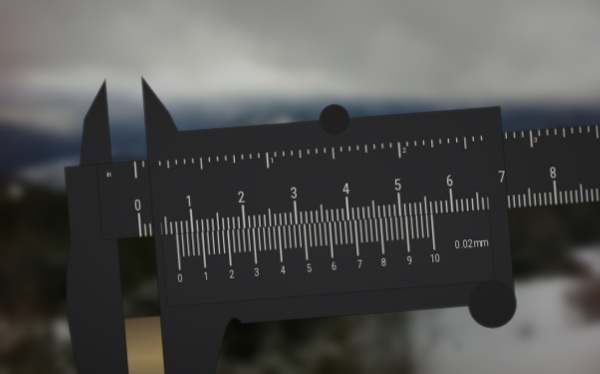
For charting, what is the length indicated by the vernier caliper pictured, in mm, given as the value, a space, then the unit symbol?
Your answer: 7.0 mm
